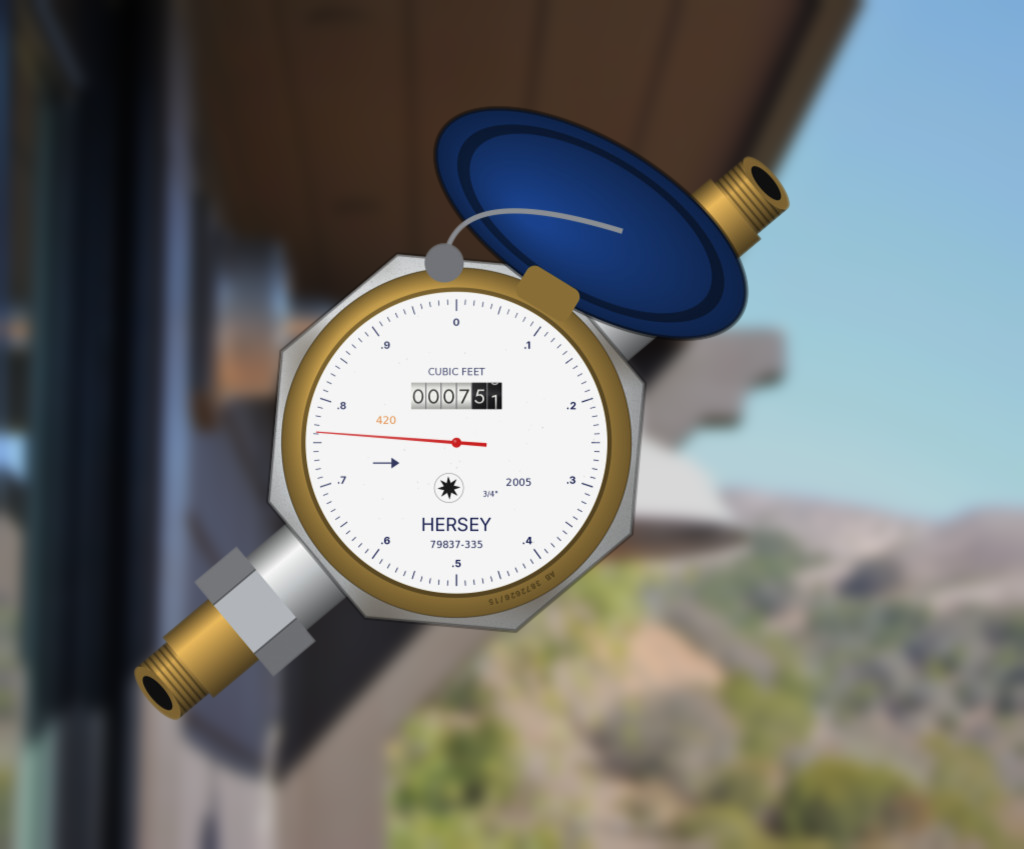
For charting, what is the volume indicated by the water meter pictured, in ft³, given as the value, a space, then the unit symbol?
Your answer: 750.76 ft³
